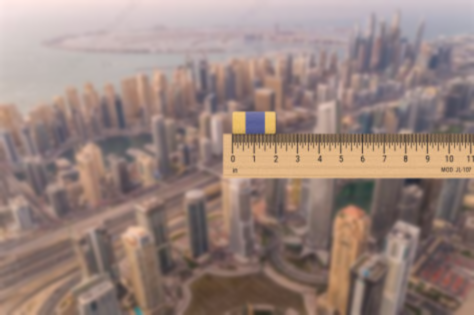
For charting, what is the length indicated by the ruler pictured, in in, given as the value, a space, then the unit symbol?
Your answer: 2 in
